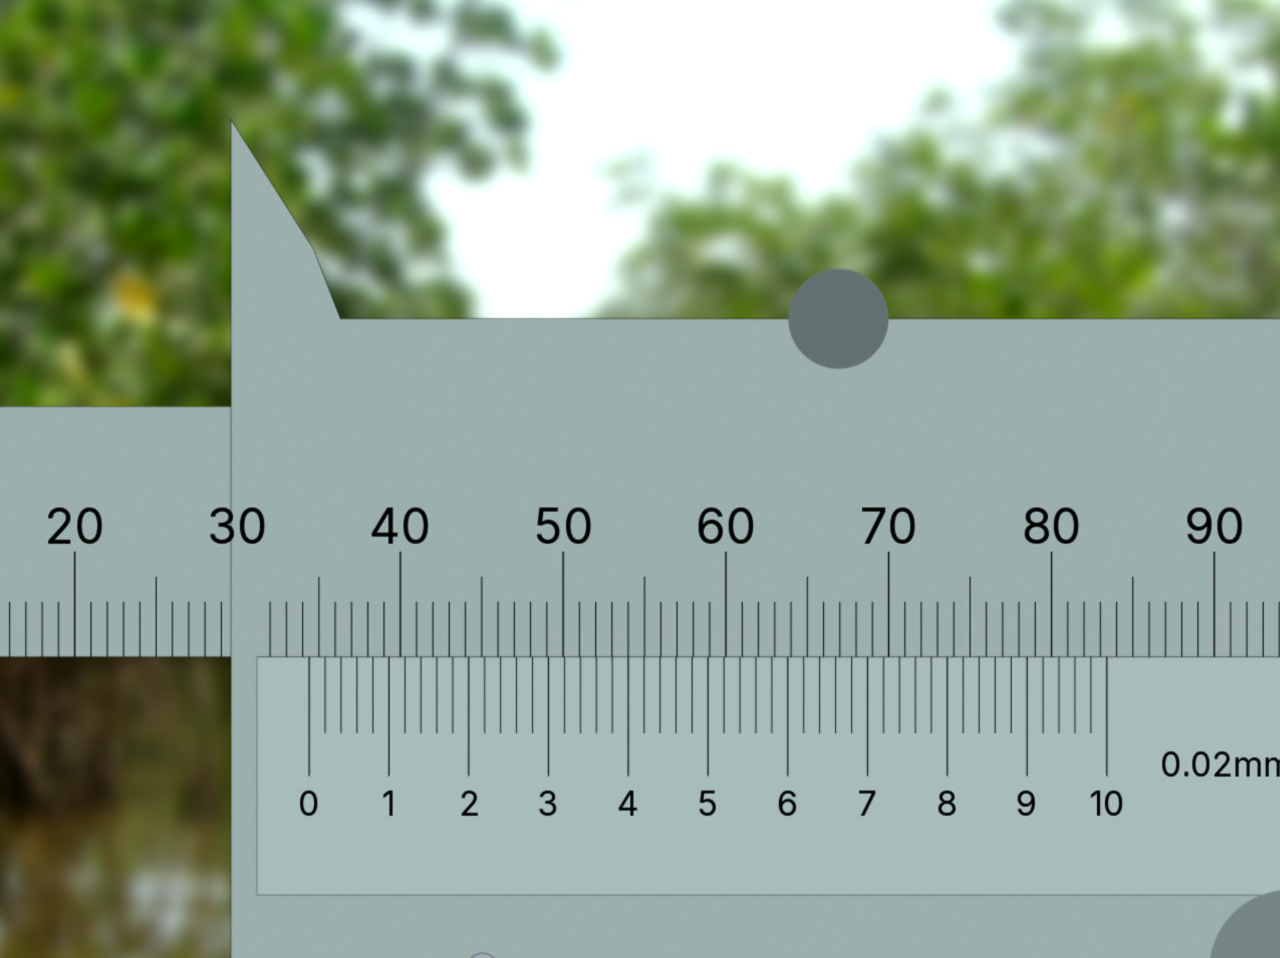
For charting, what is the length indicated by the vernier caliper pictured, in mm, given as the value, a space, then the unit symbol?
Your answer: 34.4 mm
